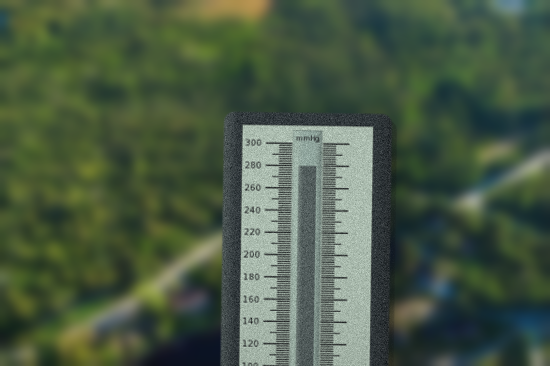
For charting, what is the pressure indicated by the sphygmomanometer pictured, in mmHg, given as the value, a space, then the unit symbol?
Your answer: 280 mmHg
